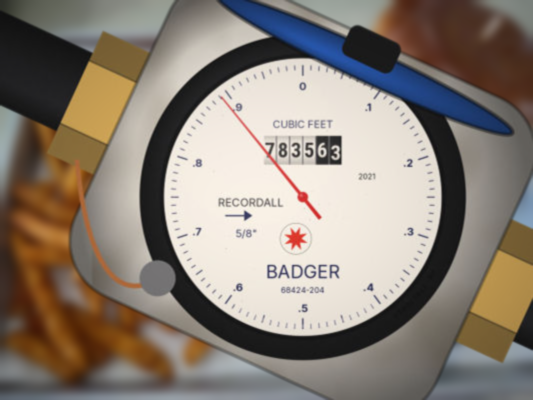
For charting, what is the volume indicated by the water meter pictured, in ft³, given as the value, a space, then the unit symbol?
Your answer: 783562.89 ft³
